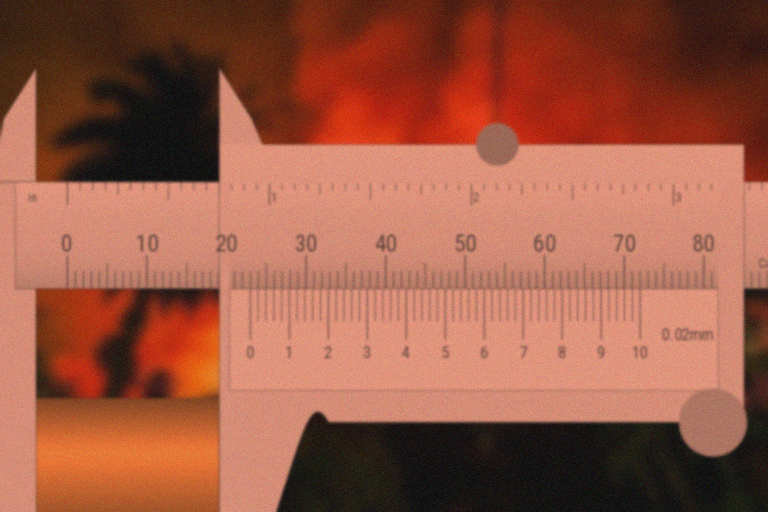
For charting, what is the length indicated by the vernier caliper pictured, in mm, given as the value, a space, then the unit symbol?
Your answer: 23.0 mm
